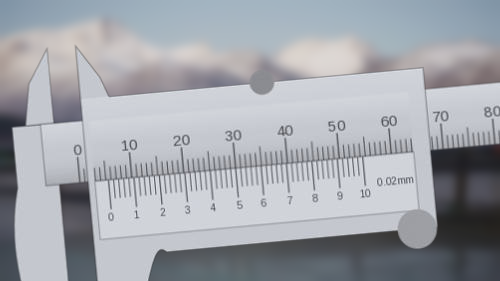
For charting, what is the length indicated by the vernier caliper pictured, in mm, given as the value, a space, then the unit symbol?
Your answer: 5.5 mm
